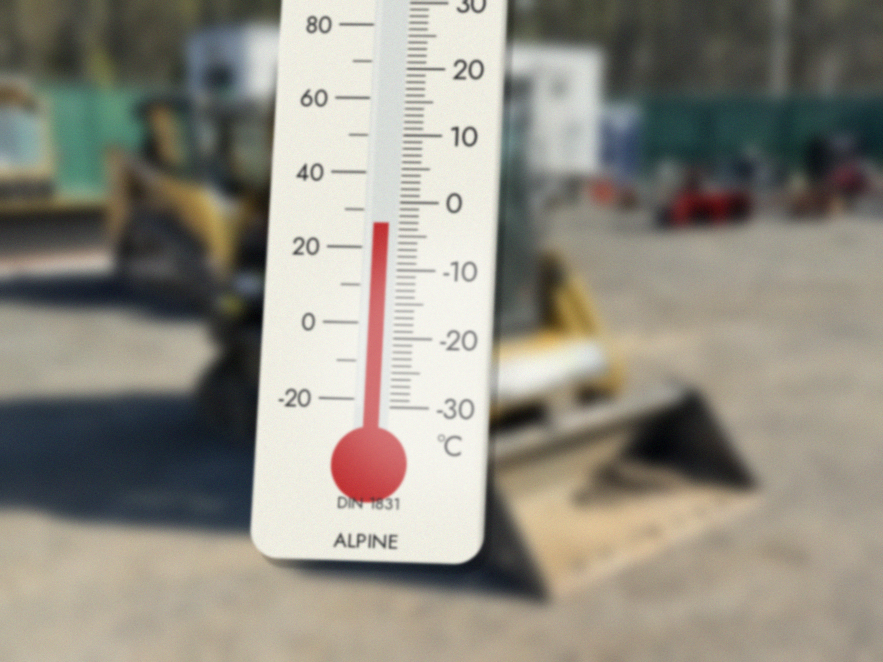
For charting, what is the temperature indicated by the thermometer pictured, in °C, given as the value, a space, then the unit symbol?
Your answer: -3 °C
